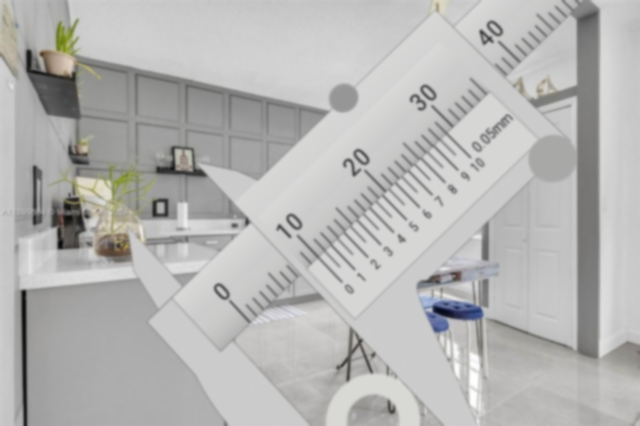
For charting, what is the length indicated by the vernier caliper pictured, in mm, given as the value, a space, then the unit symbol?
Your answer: 10.0 mm
